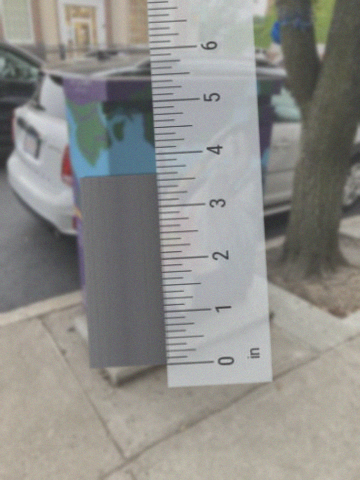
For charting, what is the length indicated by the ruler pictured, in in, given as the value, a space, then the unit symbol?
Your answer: 3.625 in
